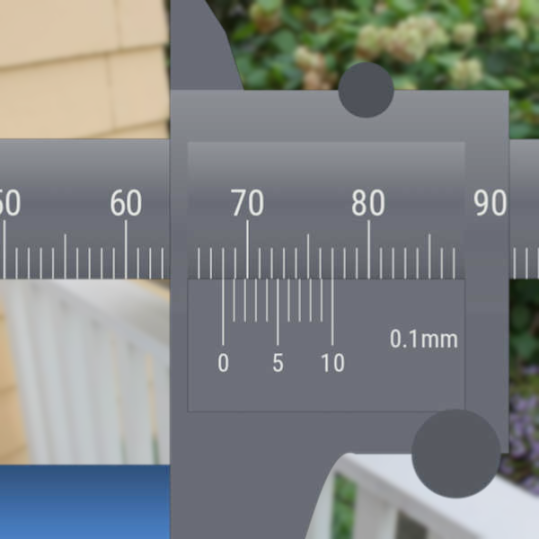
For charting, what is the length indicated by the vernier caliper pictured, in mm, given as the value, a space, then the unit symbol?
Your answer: 68.0 mm
